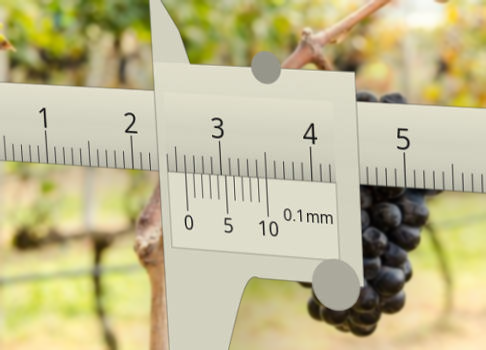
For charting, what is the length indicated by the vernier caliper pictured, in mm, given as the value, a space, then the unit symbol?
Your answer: 26.0 mm
